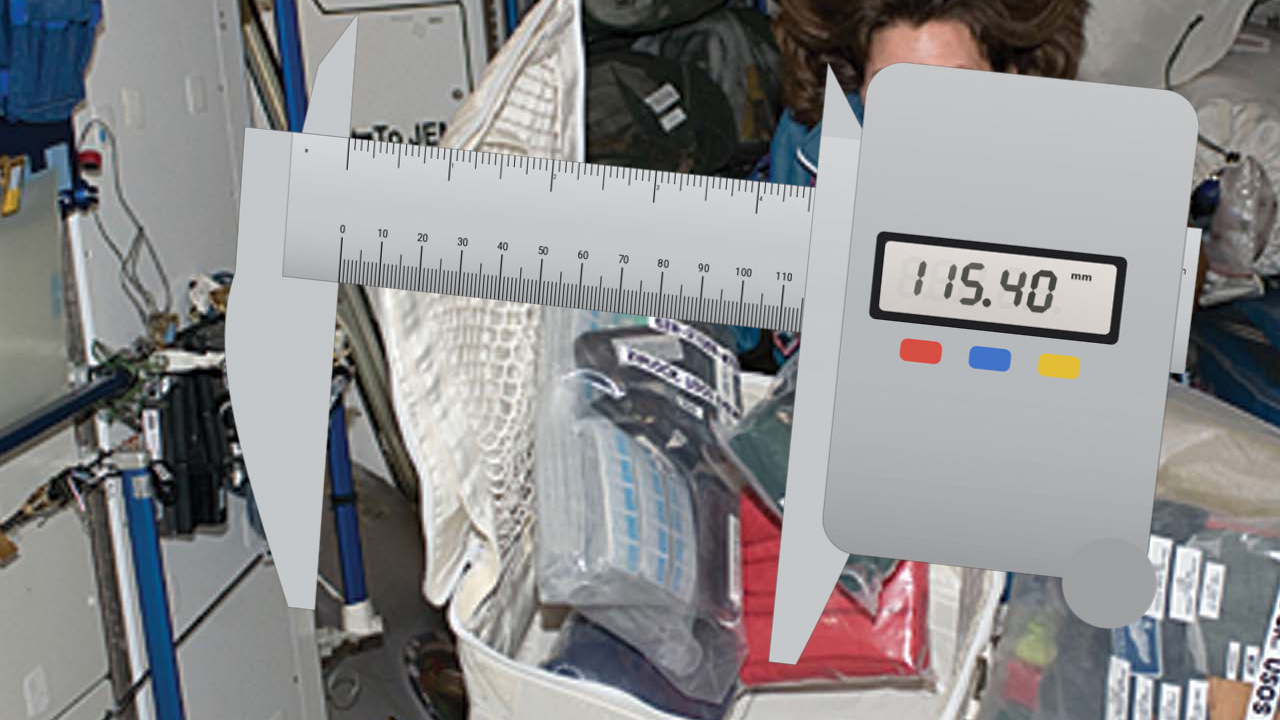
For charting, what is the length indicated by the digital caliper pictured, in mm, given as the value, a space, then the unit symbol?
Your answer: 115.40 mm
